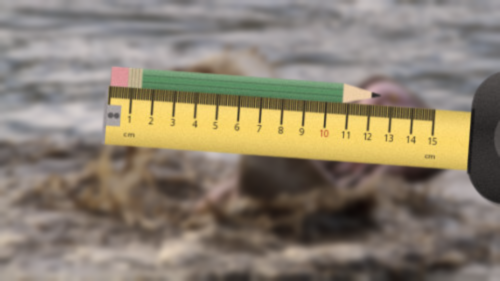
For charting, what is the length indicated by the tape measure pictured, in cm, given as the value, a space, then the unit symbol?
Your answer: 12.5 cm
